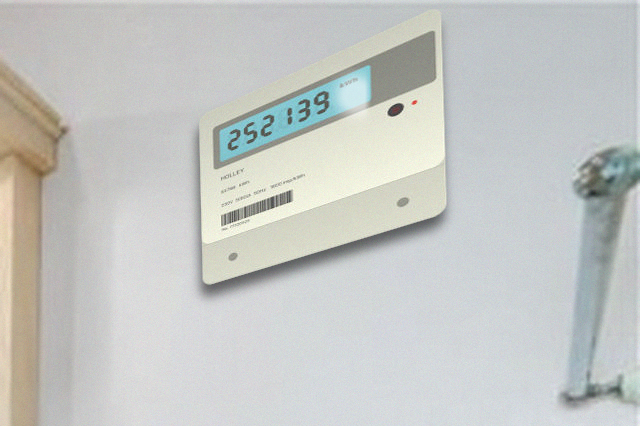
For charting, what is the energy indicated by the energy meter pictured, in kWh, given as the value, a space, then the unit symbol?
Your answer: 252139 kWh
